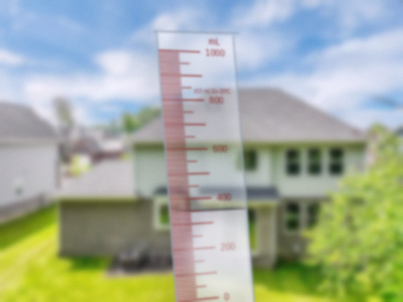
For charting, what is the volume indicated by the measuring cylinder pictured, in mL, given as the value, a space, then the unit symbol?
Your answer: 350 mL
